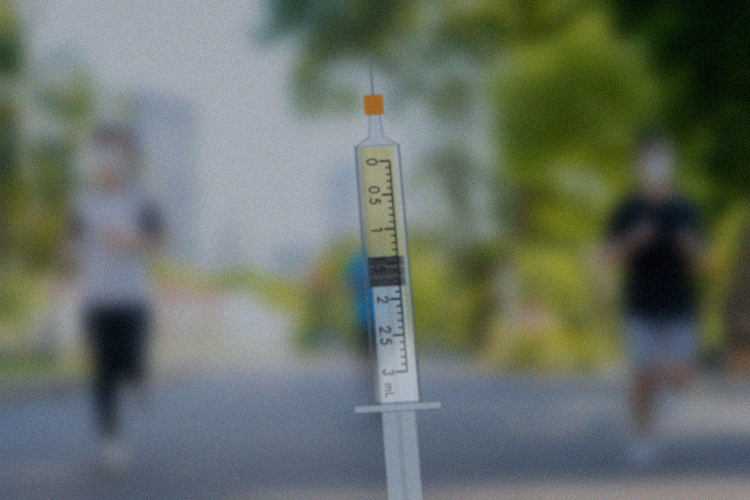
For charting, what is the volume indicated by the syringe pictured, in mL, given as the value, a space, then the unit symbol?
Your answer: 1.4 mL
